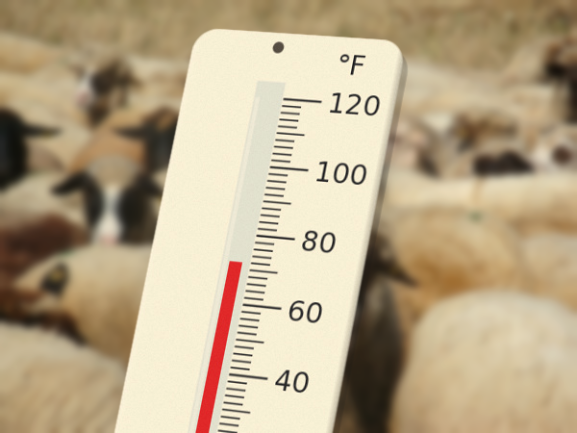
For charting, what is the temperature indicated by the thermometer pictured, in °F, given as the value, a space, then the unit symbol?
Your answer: 72 °F
